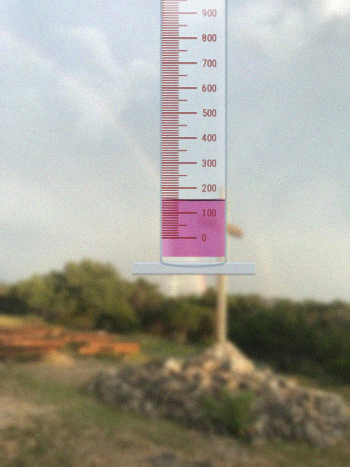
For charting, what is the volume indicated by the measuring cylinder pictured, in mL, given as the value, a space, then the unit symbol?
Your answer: 150 mL
